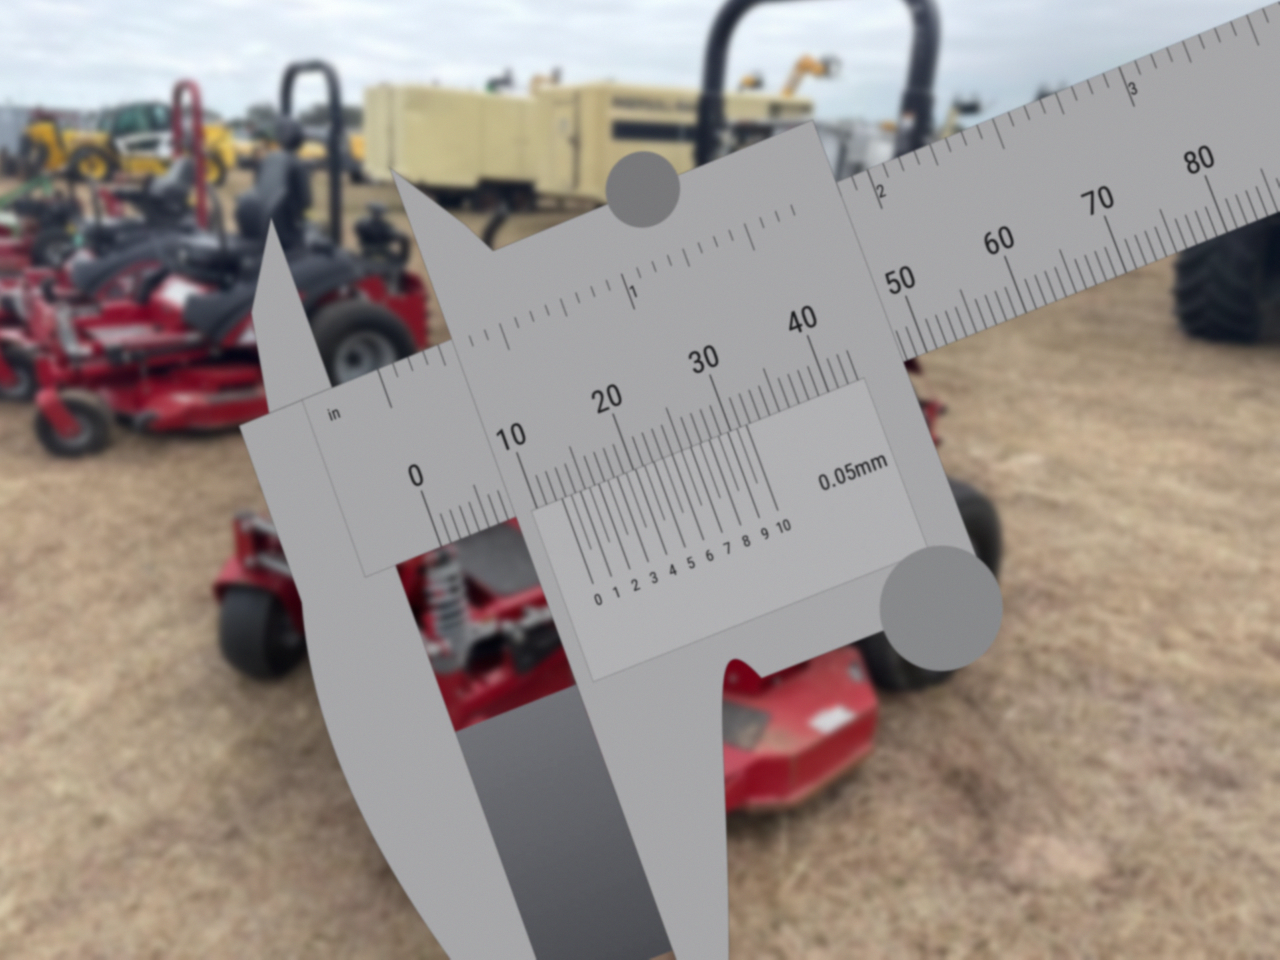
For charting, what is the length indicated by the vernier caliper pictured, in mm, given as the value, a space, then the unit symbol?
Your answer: 12.6 mm
